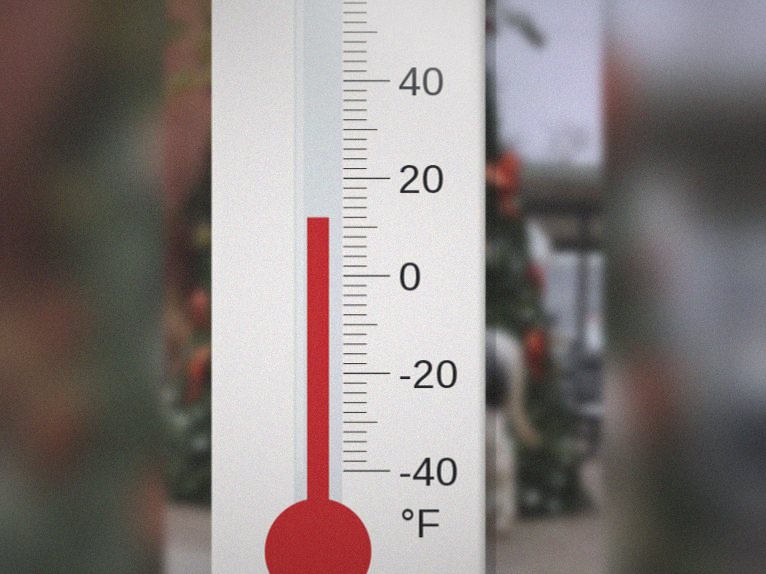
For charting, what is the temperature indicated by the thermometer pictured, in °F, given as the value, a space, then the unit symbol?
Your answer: 12 °F
